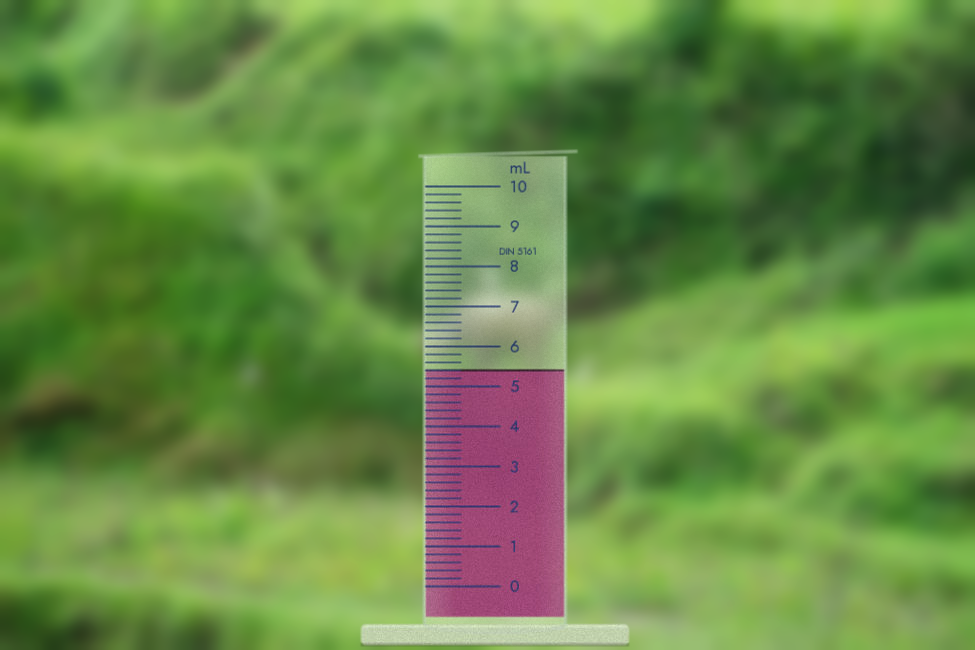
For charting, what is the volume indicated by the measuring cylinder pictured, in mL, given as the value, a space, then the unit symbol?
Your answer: 5.4 mL
